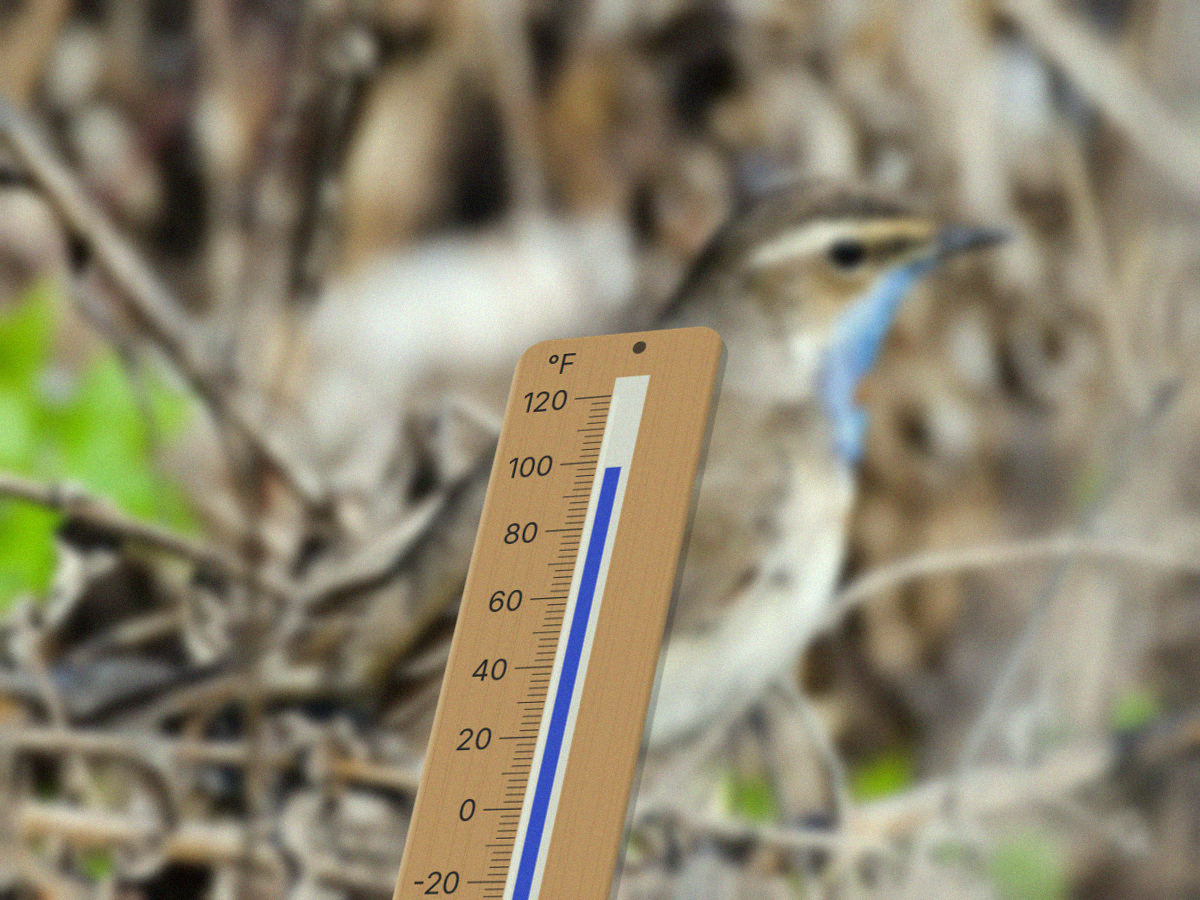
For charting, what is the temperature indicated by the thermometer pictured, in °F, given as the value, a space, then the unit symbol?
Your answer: 98 °F
